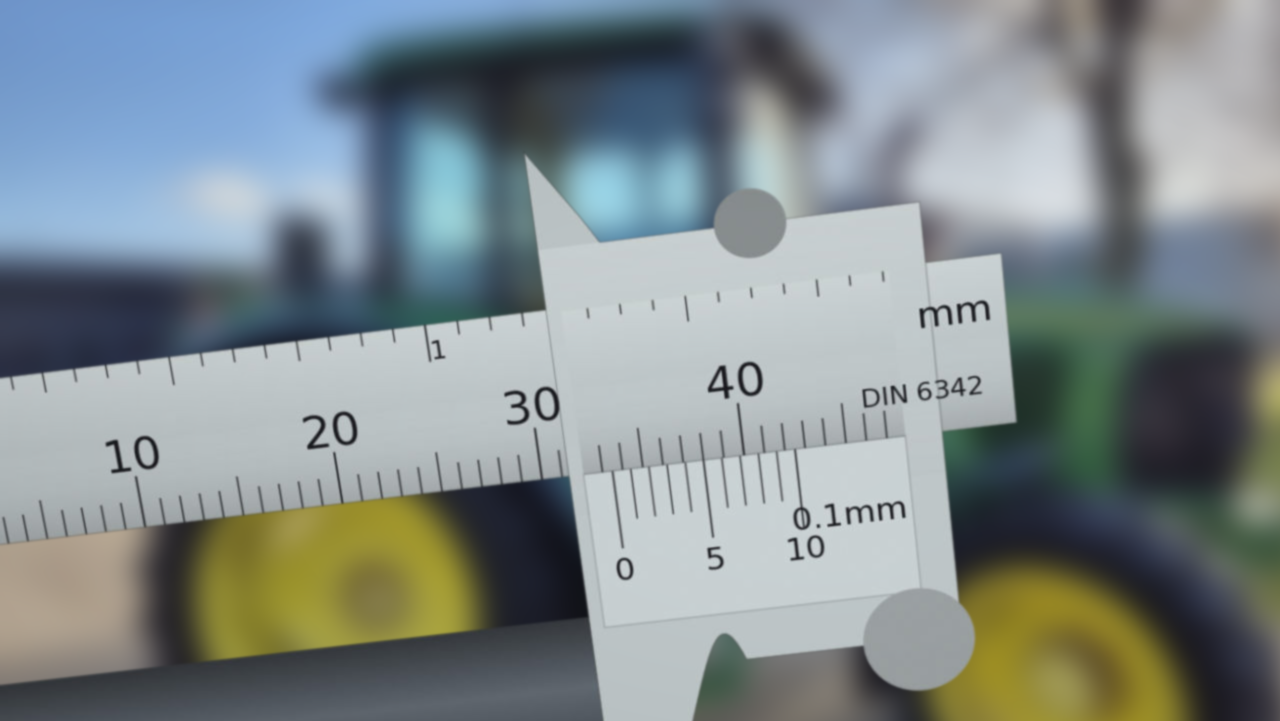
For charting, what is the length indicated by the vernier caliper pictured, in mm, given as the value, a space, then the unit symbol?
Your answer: 33.5 mm
